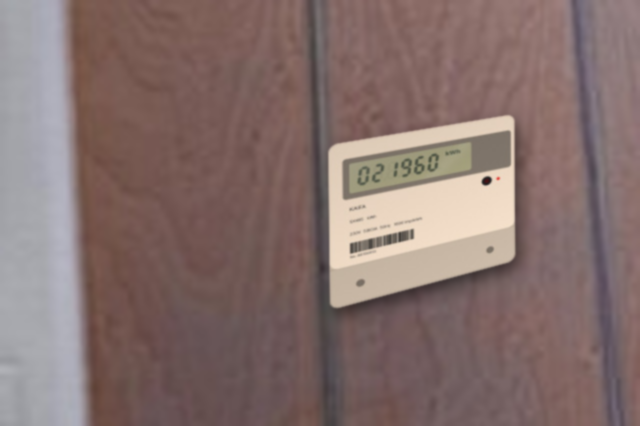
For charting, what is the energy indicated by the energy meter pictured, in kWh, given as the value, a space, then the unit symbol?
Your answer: 21960 kWh
